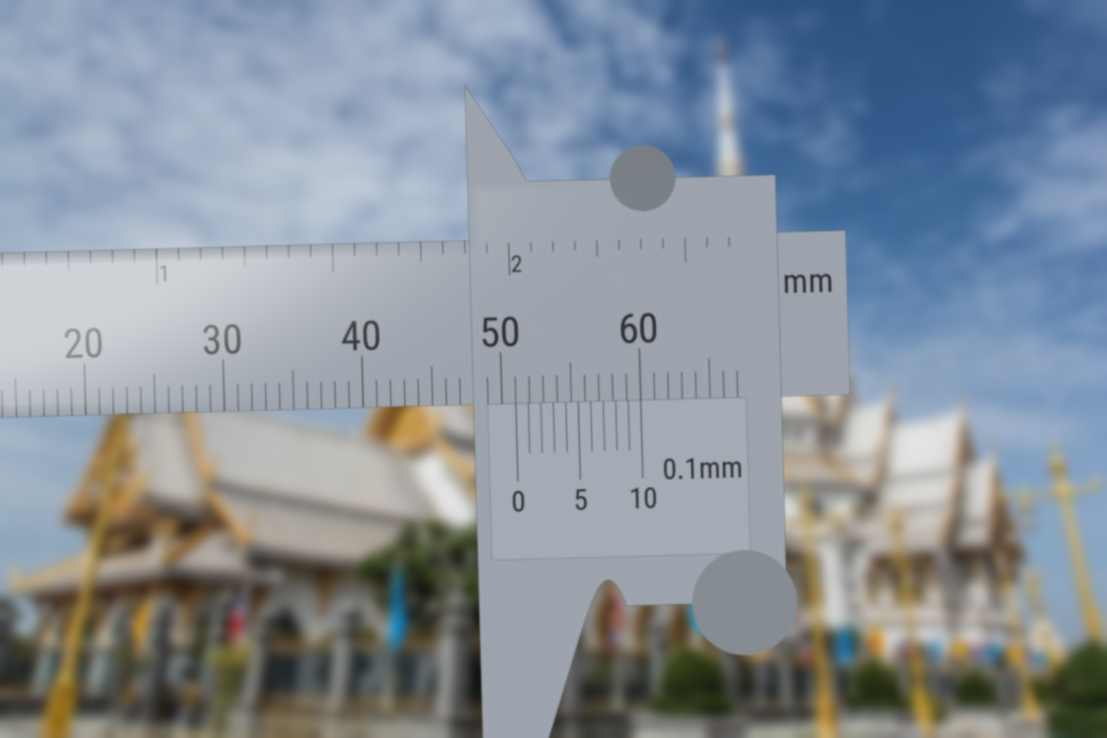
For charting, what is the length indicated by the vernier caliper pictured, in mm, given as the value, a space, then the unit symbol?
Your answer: 51.0 mm
